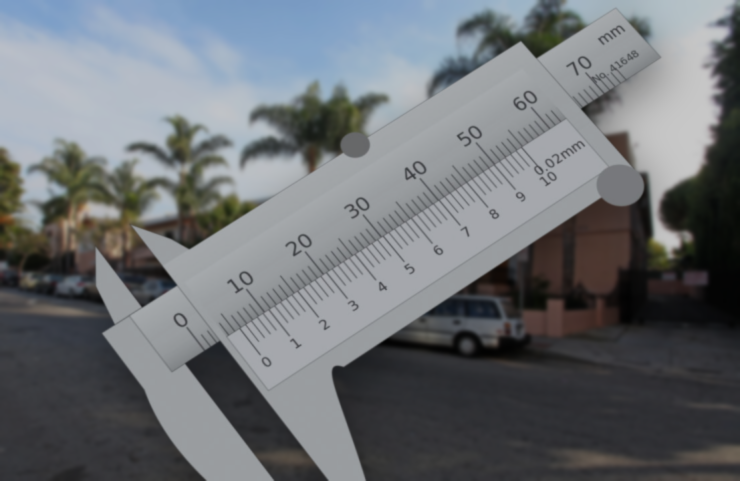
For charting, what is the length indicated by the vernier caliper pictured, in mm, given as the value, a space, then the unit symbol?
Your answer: 5.8 mm
